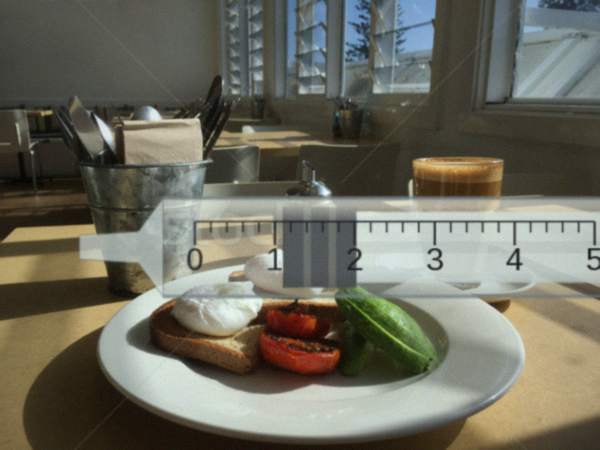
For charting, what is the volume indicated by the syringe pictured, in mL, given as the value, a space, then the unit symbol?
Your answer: 1.1 mL
